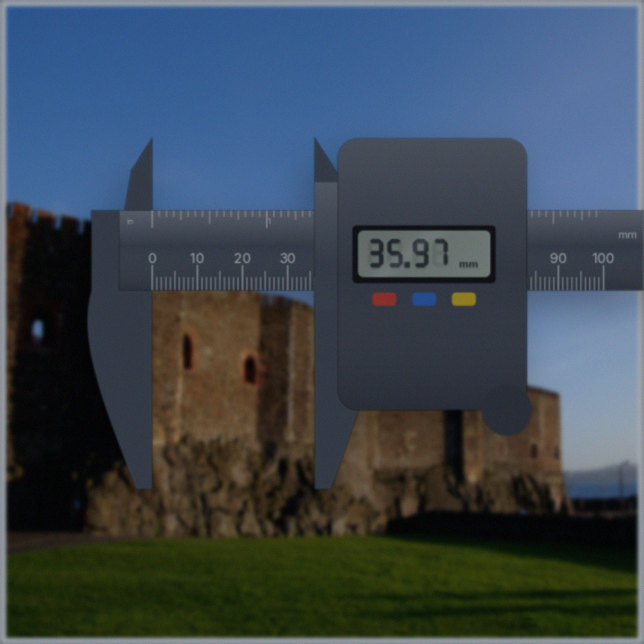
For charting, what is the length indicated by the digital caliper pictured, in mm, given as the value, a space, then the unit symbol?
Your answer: 35.97 mm
